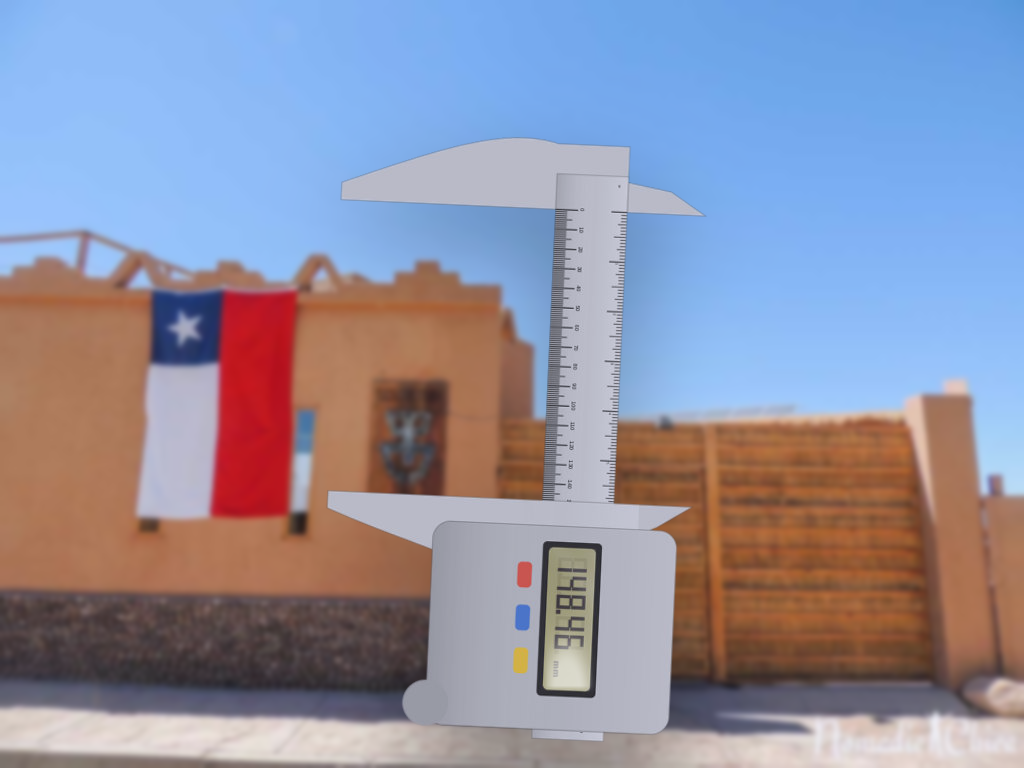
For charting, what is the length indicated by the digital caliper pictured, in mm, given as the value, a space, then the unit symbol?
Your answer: 148.46 mm
